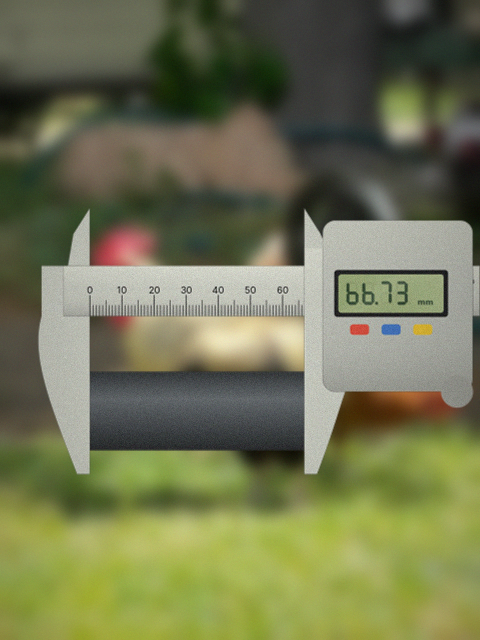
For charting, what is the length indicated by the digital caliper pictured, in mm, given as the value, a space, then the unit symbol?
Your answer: 66.73 mm
